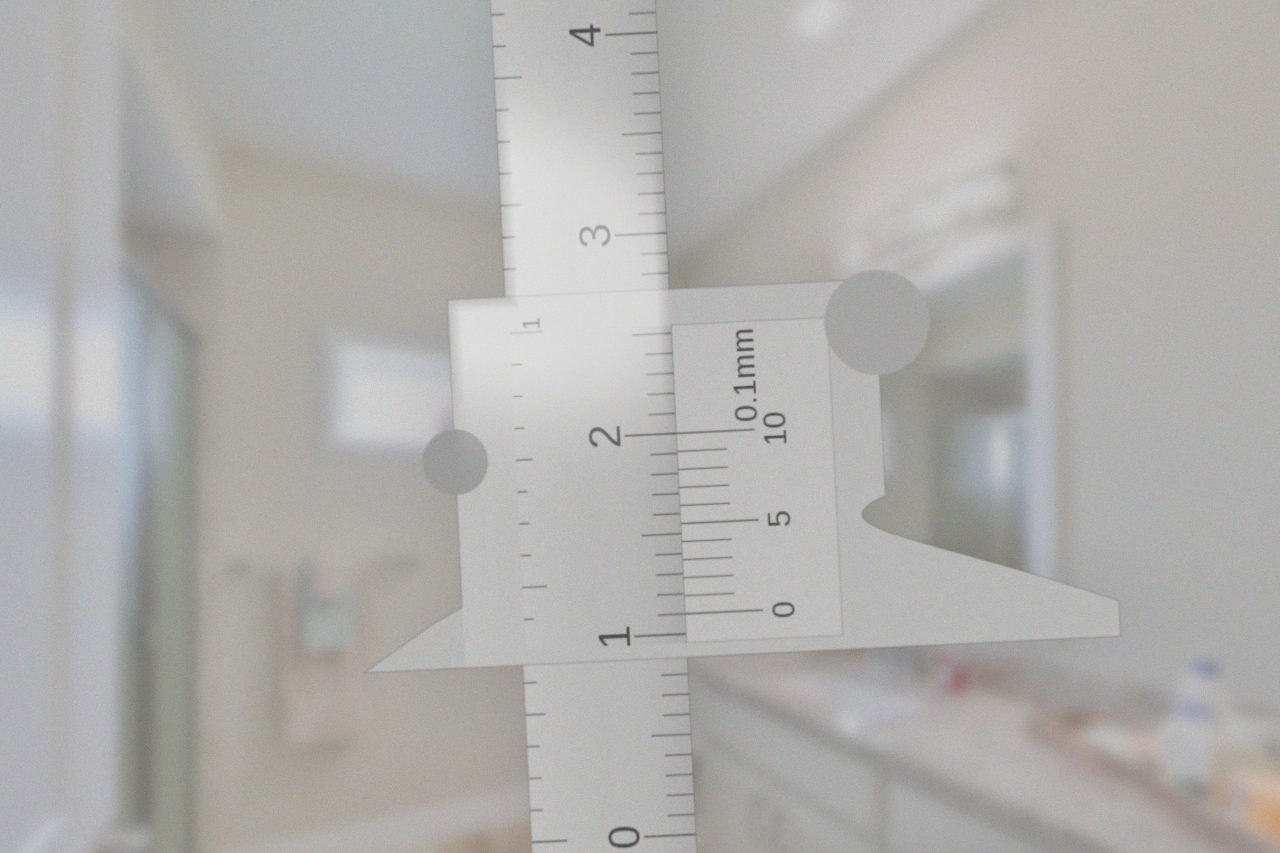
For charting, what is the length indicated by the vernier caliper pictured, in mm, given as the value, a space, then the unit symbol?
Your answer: 11.0 mm
